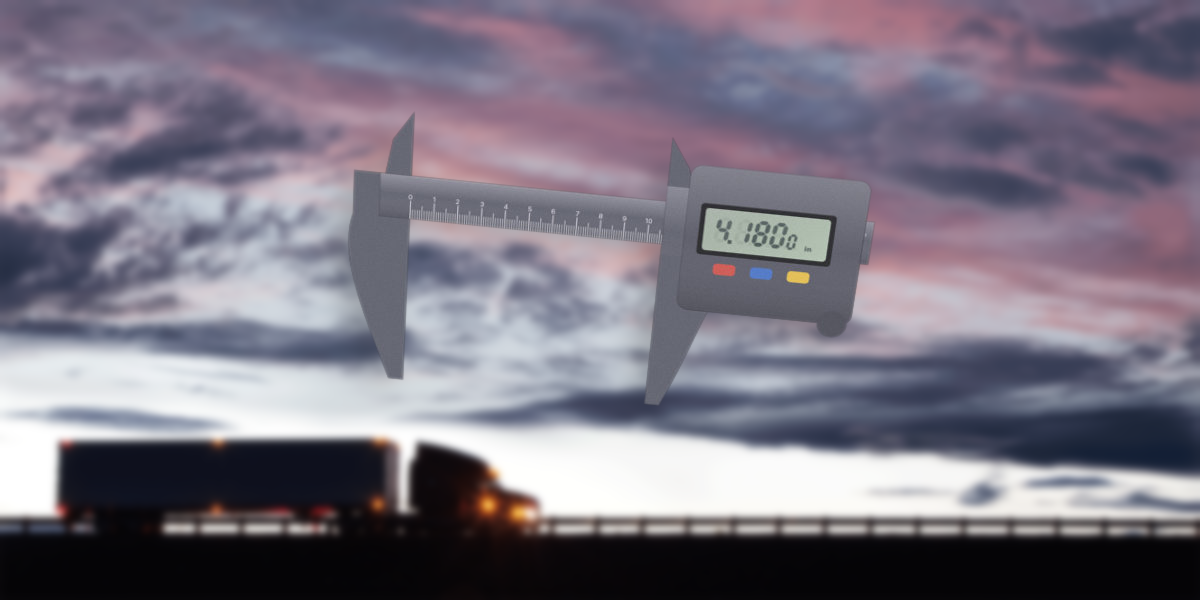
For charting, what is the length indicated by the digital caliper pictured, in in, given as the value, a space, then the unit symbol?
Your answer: 4.1800 in
